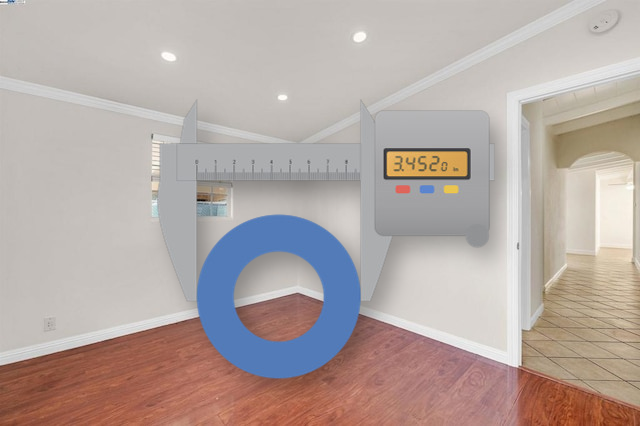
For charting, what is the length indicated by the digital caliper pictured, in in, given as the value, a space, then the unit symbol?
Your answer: 3.4520 in
